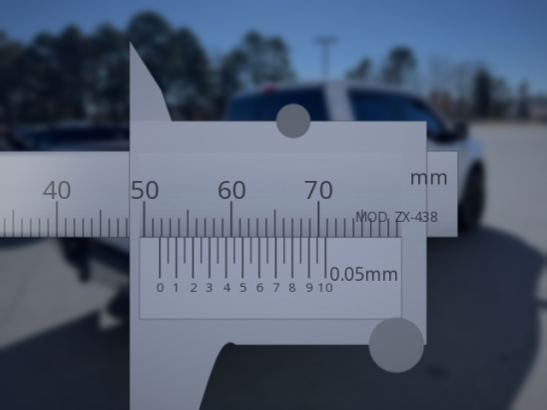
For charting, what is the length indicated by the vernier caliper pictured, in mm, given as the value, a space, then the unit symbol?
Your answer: 51.8 mm
